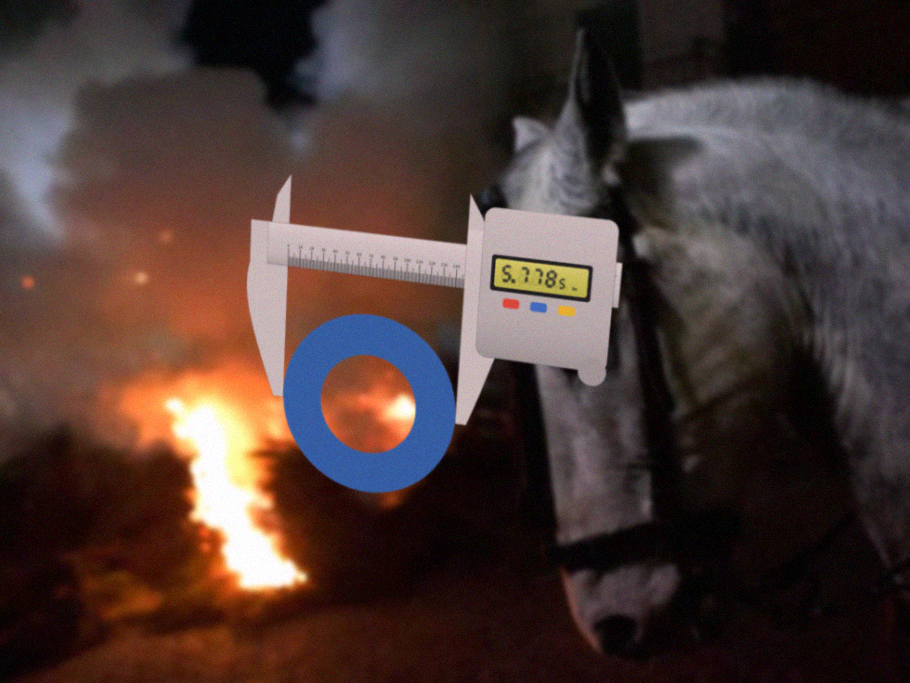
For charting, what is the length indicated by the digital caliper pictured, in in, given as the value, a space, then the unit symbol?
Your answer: 5.7785 in
